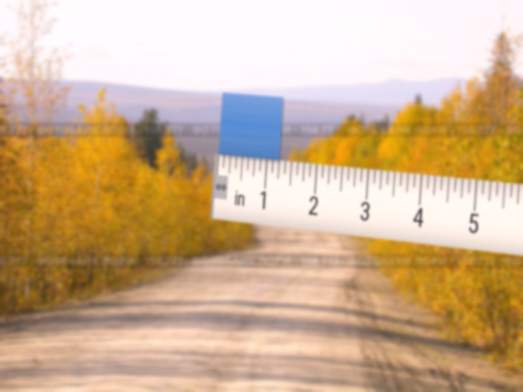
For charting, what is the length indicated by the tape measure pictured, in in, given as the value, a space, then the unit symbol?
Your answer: 1.25 in
